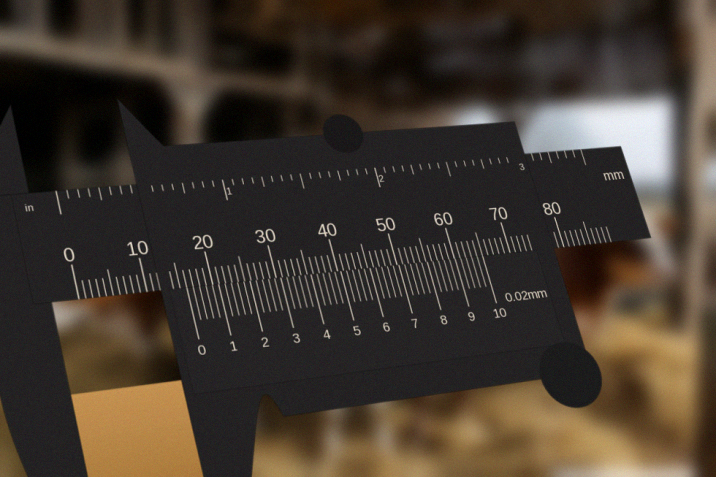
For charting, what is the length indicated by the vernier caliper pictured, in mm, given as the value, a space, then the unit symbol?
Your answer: 16.0 mm
